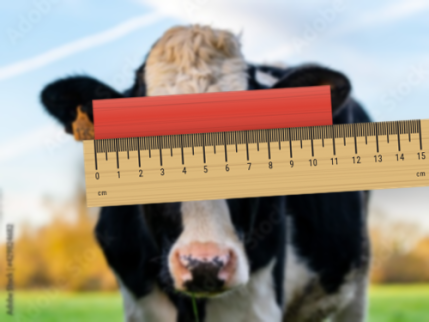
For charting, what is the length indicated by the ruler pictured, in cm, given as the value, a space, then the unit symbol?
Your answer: 11 cm
